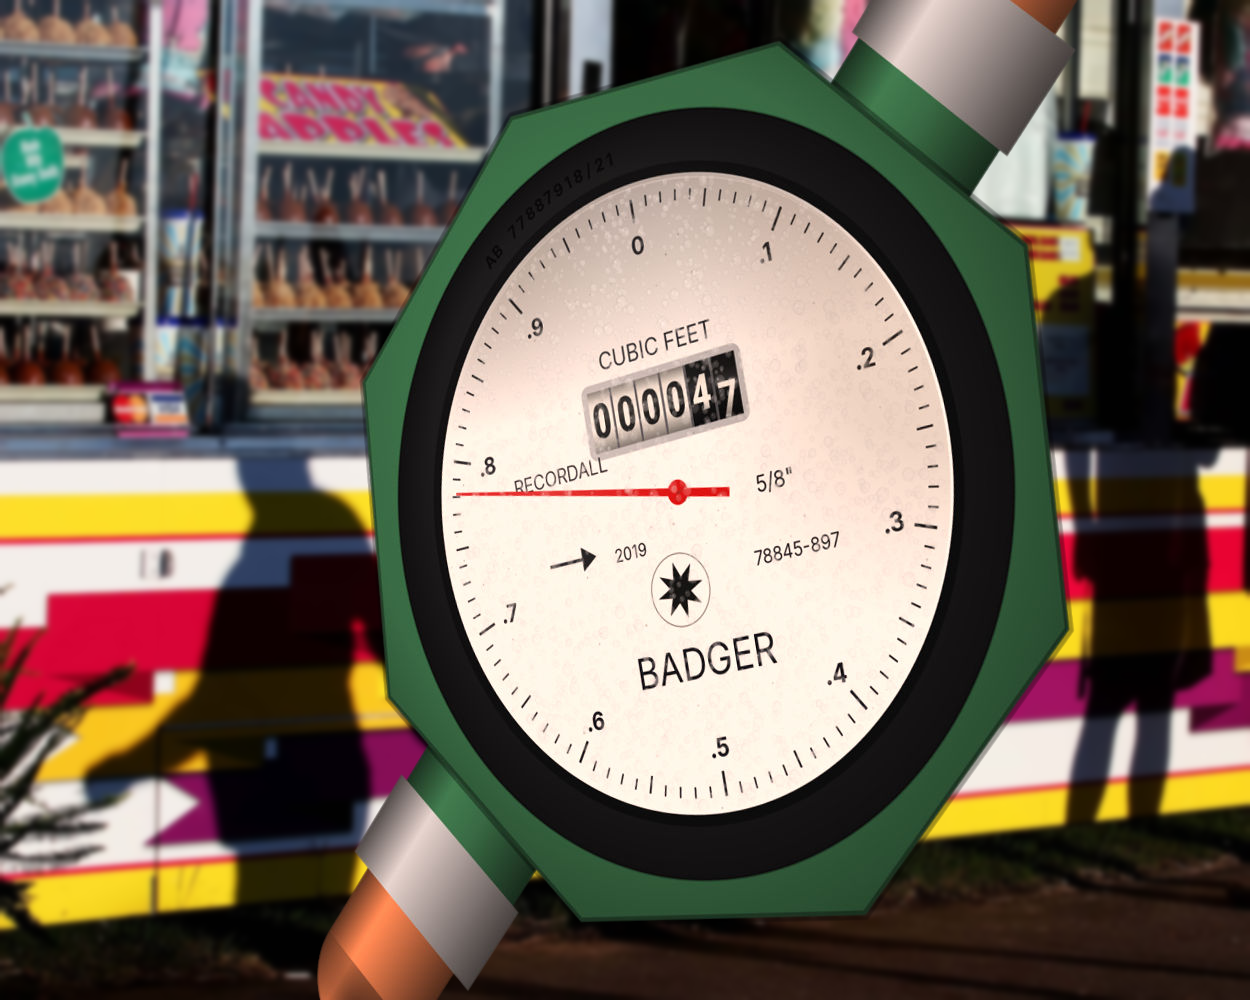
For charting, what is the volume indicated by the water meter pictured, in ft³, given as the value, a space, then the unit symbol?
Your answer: 46.78 ft³
